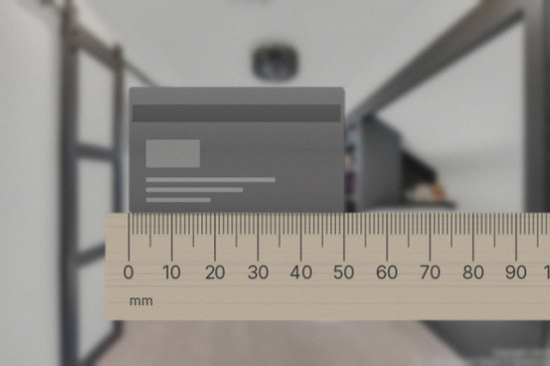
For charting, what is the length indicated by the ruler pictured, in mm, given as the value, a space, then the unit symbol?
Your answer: 50 mm
